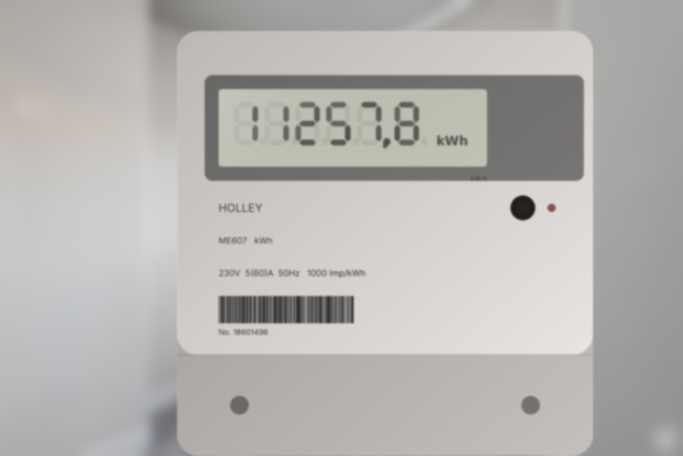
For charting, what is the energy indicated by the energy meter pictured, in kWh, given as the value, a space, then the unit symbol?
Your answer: 11257.8 kWh
